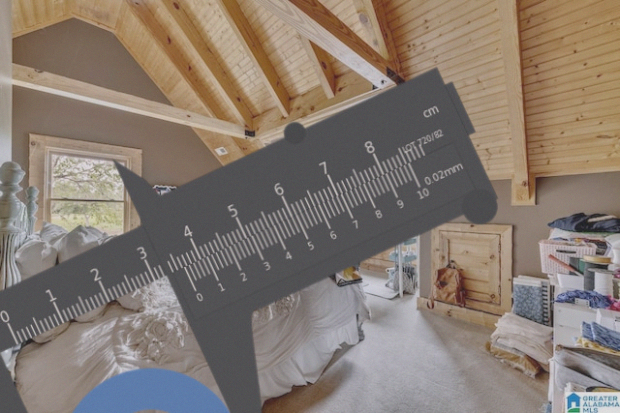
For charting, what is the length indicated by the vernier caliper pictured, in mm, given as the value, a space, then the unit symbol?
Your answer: 36.5 mm
